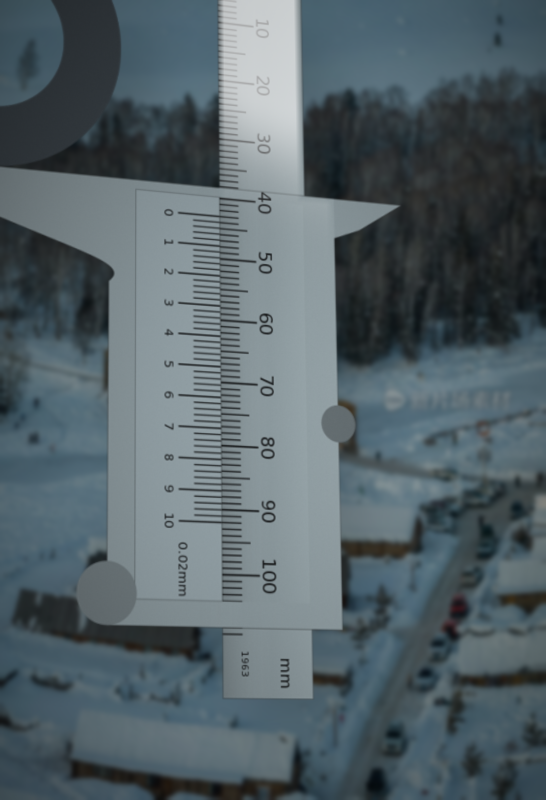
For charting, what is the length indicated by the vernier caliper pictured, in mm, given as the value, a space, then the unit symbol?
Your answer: 43.0 mm
